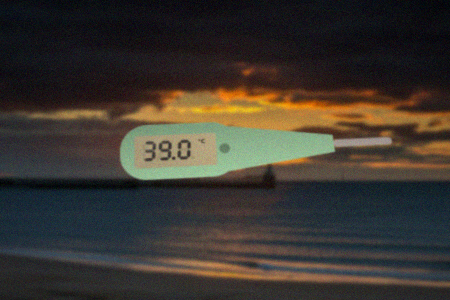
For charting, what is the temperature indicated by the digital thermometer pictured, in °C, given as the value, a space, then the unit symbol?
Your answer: 39.0 °C
